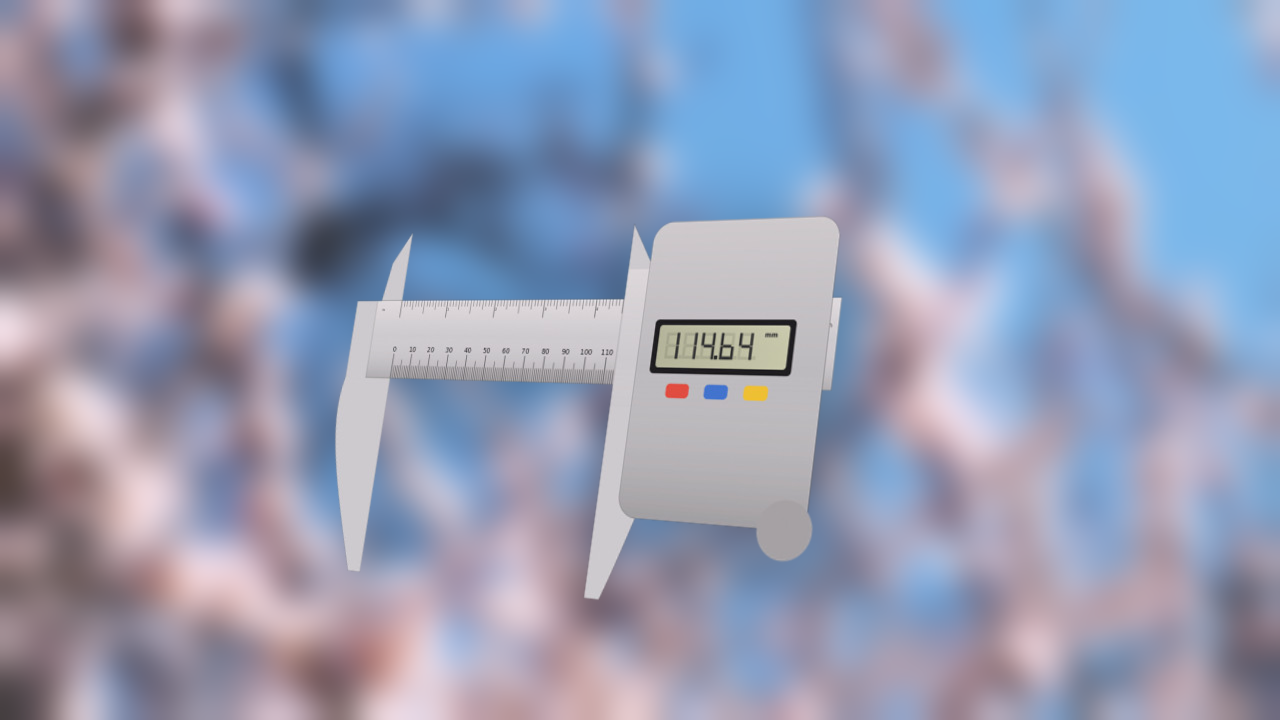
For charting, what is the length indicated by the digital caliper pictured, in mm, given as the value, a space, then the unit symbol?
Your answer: 114.64 mm
